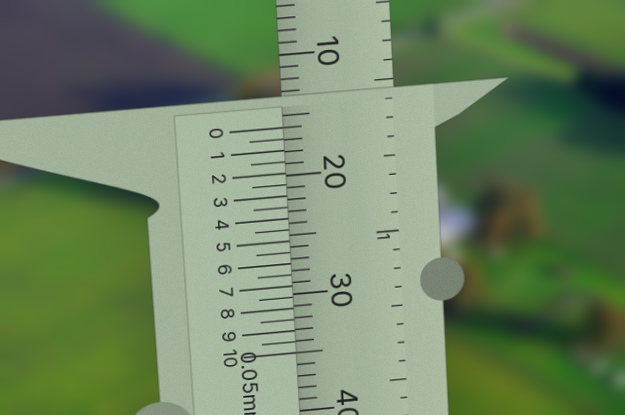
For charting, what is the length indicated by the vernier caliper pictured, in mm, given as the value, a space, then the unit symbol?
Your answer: 16.0 mm
